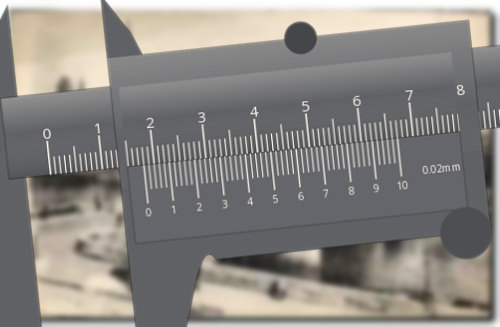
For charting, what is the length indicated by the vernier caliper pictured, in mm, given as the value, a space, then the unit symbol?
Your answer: 18.0 mm
